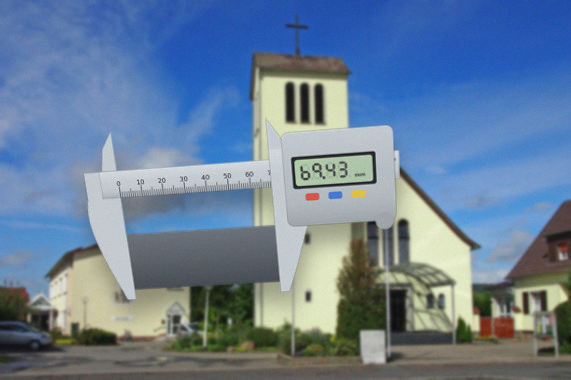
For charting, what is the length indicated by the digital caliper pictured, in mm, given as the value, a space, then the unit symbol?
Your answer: 69.43 mm
